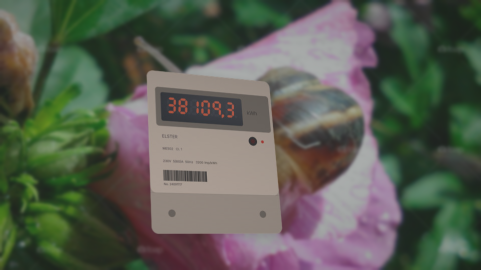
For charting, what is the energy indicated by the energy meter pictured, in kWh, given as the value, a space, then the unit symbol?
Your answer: 38109.3 kWh
